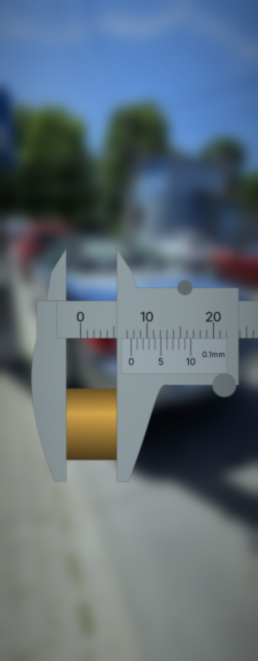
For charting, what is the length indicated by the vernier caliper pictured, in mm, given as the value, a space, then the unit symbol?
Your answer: 7.6 mm
